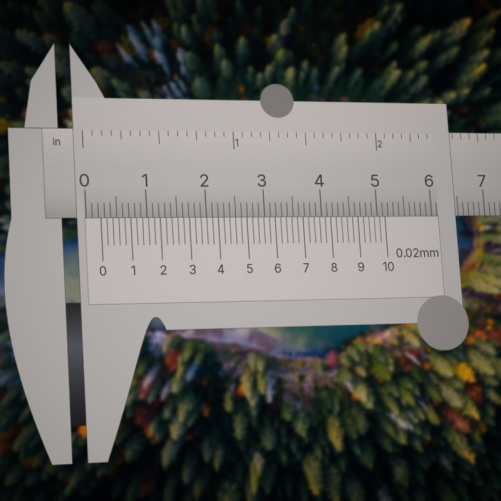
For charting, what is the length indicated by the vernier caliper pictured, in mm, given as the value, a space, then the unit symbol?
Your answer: 2.4 mm
